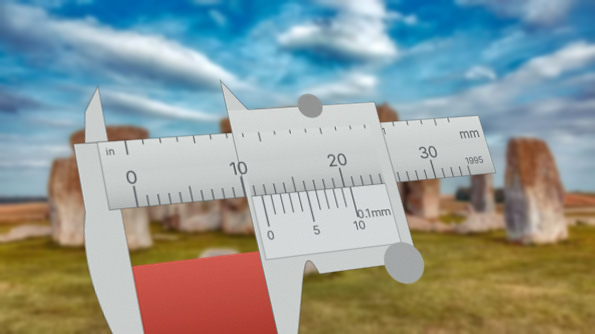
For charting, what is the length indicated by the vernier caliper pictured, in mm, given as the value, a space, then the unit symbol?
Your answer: 11.6 mm
